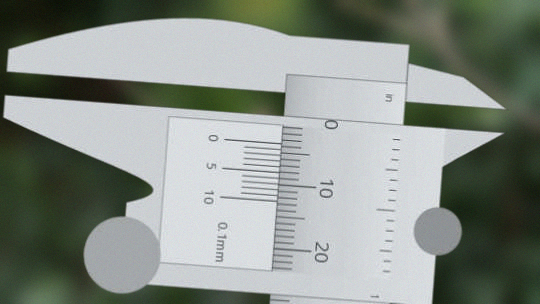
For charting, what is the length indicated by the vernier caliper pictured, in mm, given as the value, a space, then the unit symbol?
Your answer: 3.6 mm
